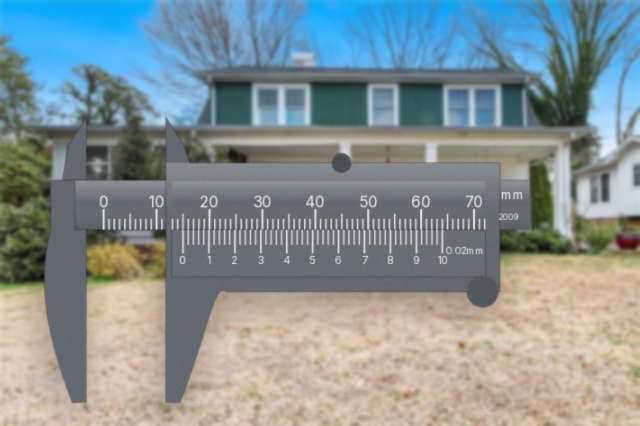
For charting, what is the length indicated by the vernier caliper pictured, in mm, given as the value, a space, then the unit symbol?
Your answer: 15.0 mm
